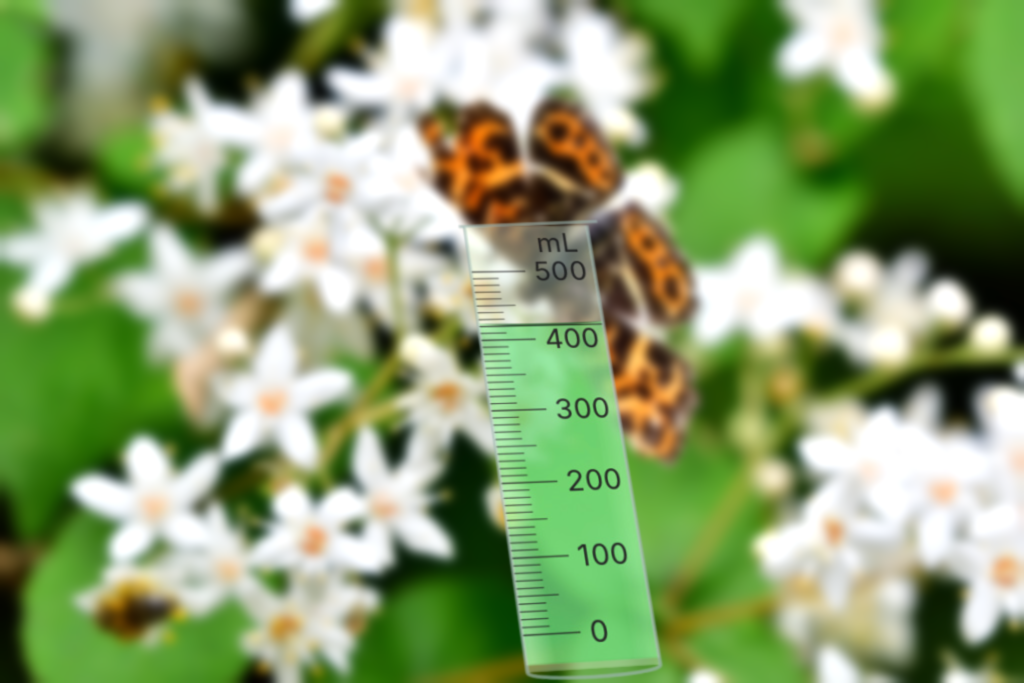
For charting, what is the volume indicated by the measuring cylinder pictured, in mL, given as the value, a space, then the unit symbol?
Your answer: 420 mL
